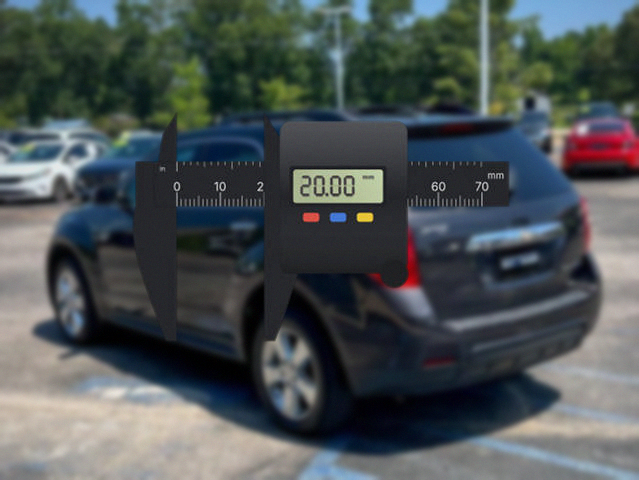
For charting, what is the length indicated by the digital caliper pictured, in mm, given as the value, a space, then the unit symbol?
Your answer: 20.00 mm
